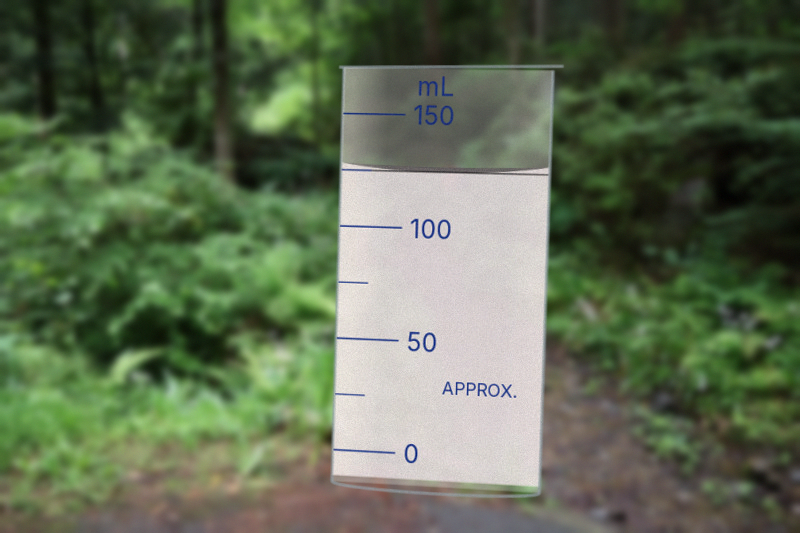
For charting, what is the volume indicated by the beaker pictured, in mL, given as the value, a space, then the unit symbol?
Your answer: 125 mL
